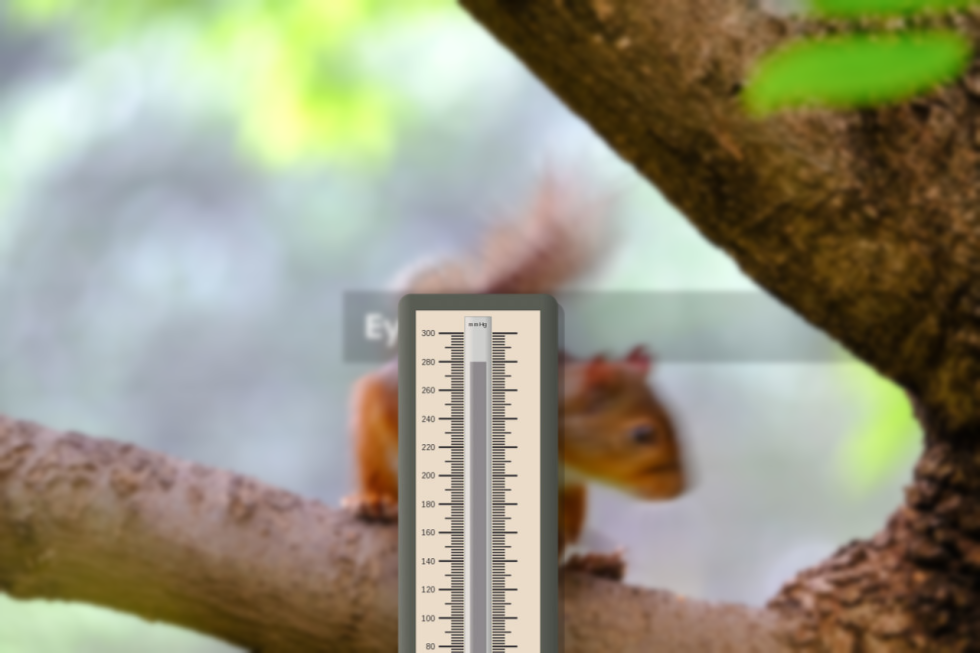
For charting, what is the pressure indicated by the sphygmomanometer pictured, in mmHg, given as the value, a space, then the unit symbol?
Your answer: 280 mmHg
